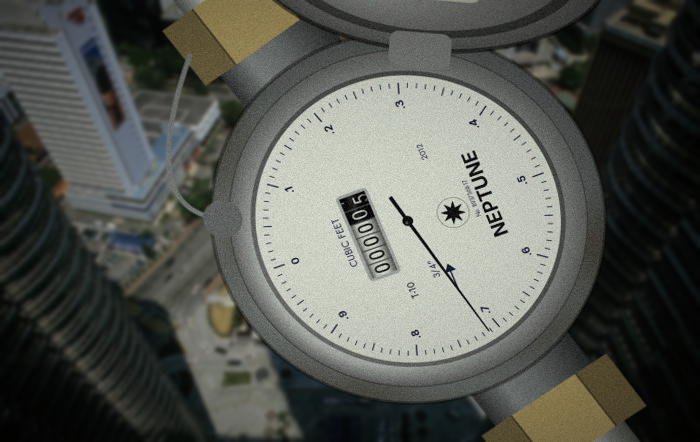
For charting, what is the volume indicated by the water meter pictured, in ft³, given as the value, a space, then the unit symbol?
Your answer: 4.71 ft³
